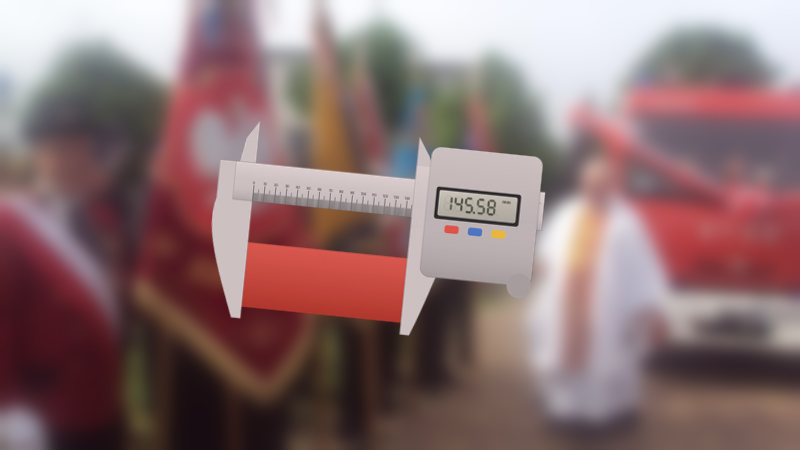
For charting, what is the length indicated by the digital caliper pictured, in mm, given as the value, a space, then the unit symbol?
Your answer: 145.58 mm
